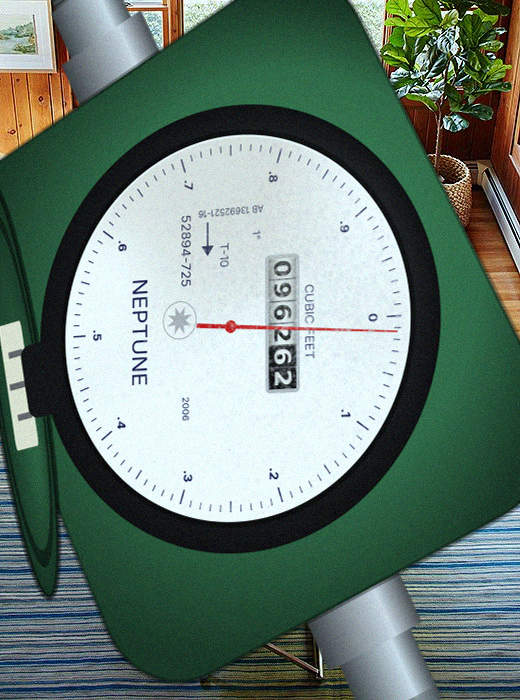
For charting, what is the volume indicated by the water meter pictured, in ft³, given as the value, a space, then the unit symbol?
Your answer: 96262.01 ft³
